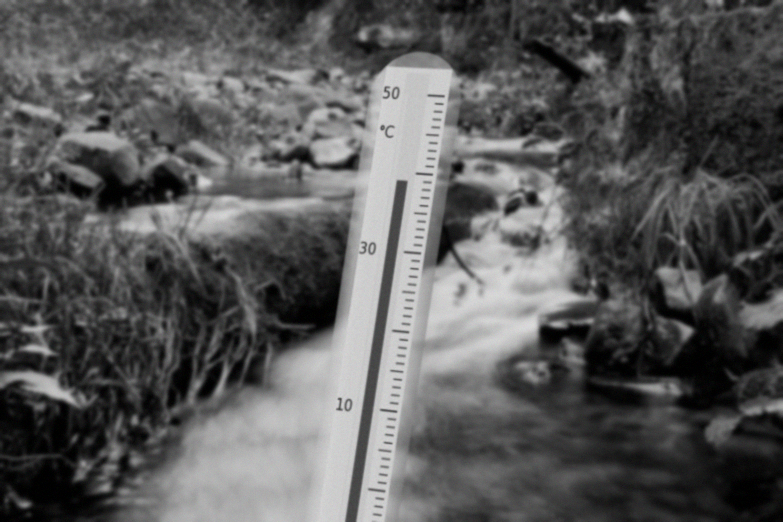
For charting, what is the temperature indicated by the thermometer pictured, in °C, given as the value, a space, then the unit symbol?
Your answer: 39 °C
